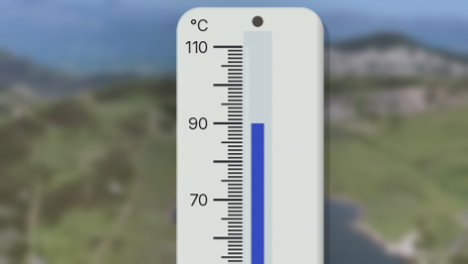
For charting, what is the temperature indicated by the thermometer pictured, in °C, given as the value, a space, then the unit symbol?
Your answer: 90 °C
